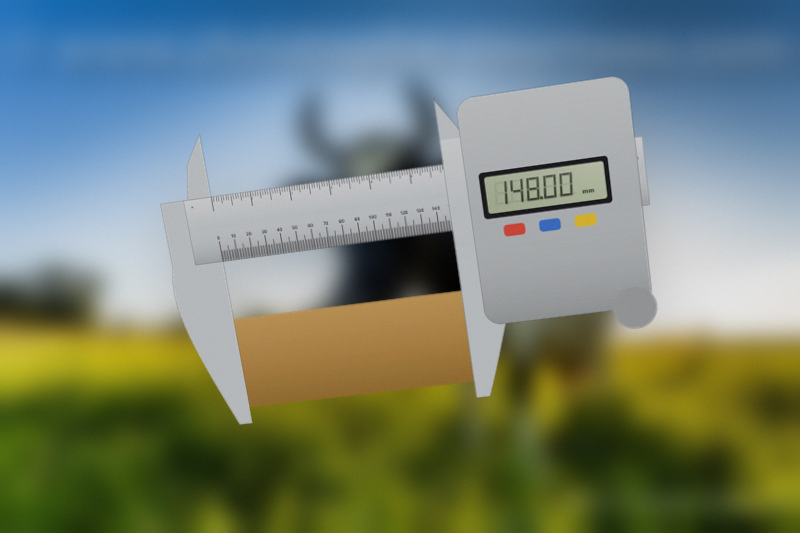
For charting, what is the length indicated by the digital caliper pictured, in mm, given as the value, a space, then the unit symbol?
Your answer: 148.00 mm
